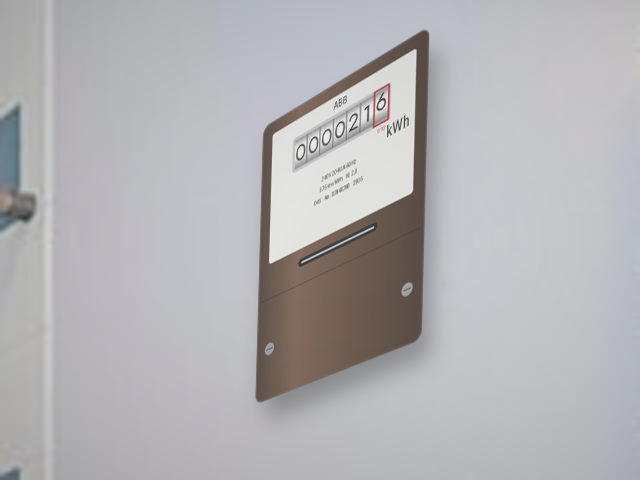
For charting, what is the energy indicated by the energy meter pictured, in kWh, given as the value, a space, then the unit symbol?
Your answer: 21.6 kWh
